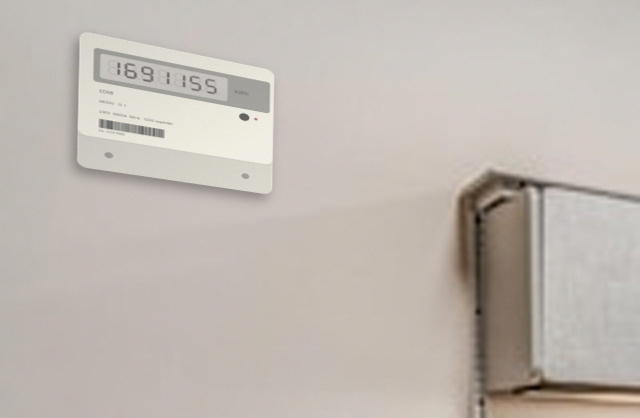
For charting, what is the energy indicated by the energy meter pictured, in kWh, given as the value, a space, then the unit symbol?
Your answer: 1691155 kWh
